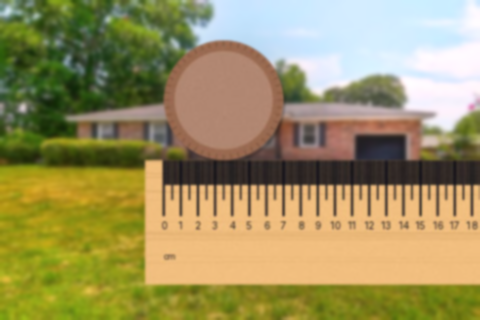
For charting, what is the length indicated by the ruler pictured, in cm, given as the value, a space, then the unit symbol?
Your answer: 7 cm
